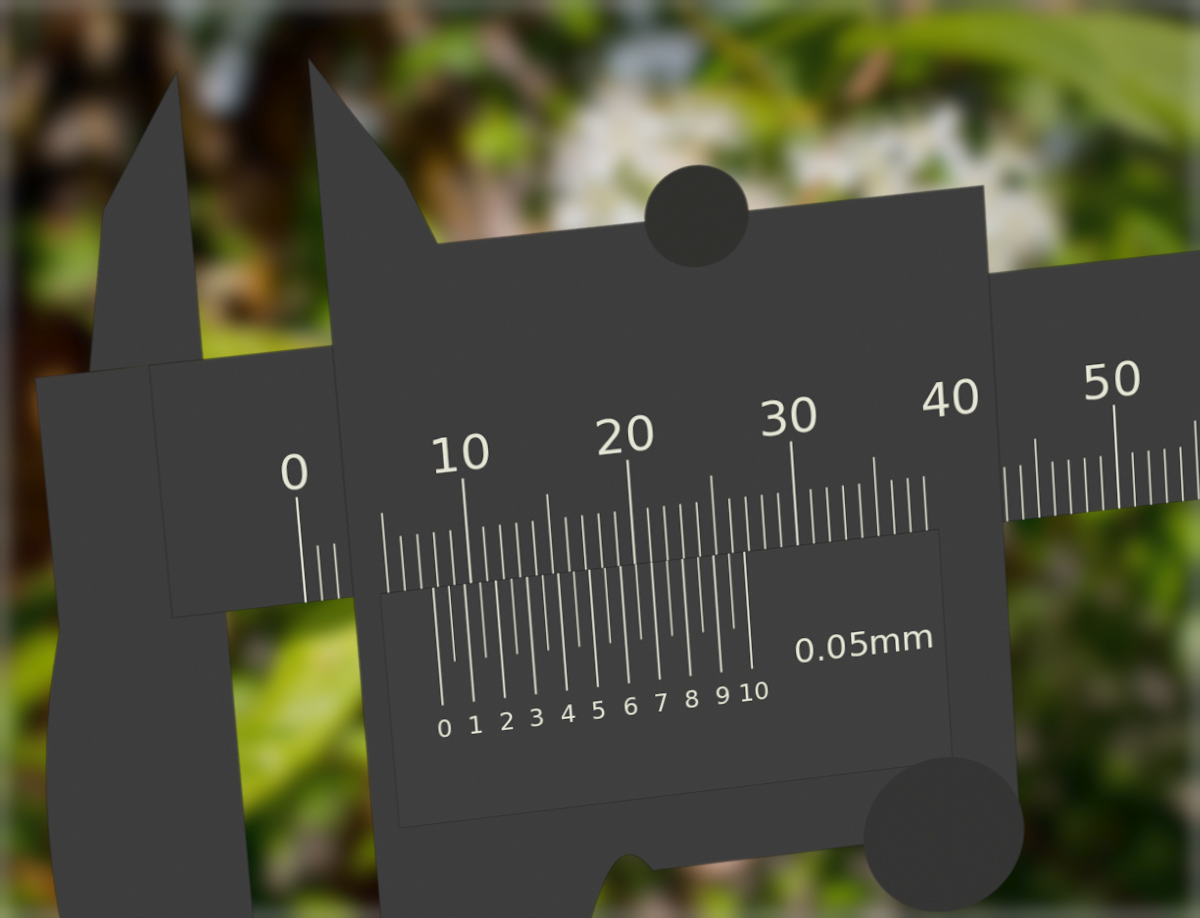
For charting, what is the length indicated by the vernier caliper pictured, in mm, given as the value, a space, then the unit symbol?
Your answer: 7.7 mm
